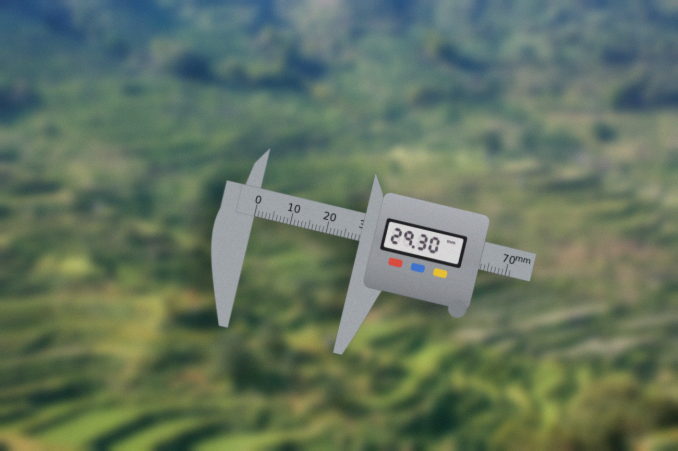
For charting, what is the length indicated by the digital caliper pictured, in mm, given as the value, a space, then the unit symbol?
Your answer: 29.30 mm
